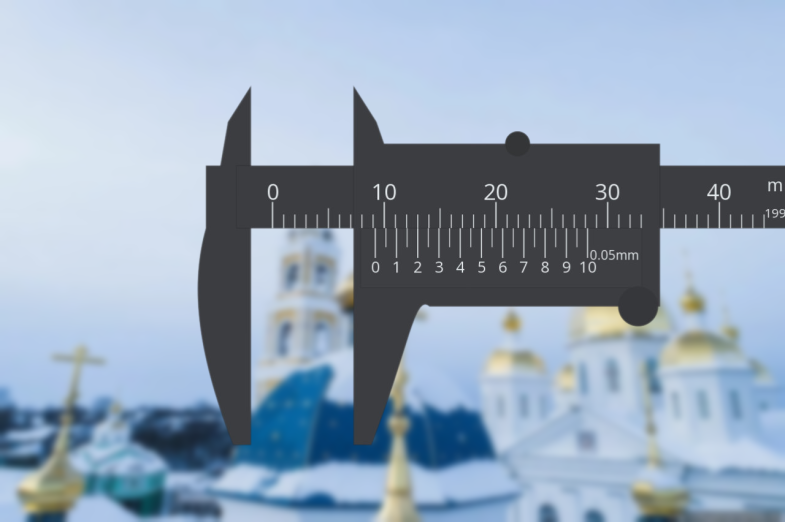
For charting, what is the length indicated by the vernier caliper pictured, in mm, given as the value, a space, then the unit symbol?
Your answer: 9.2 mm
